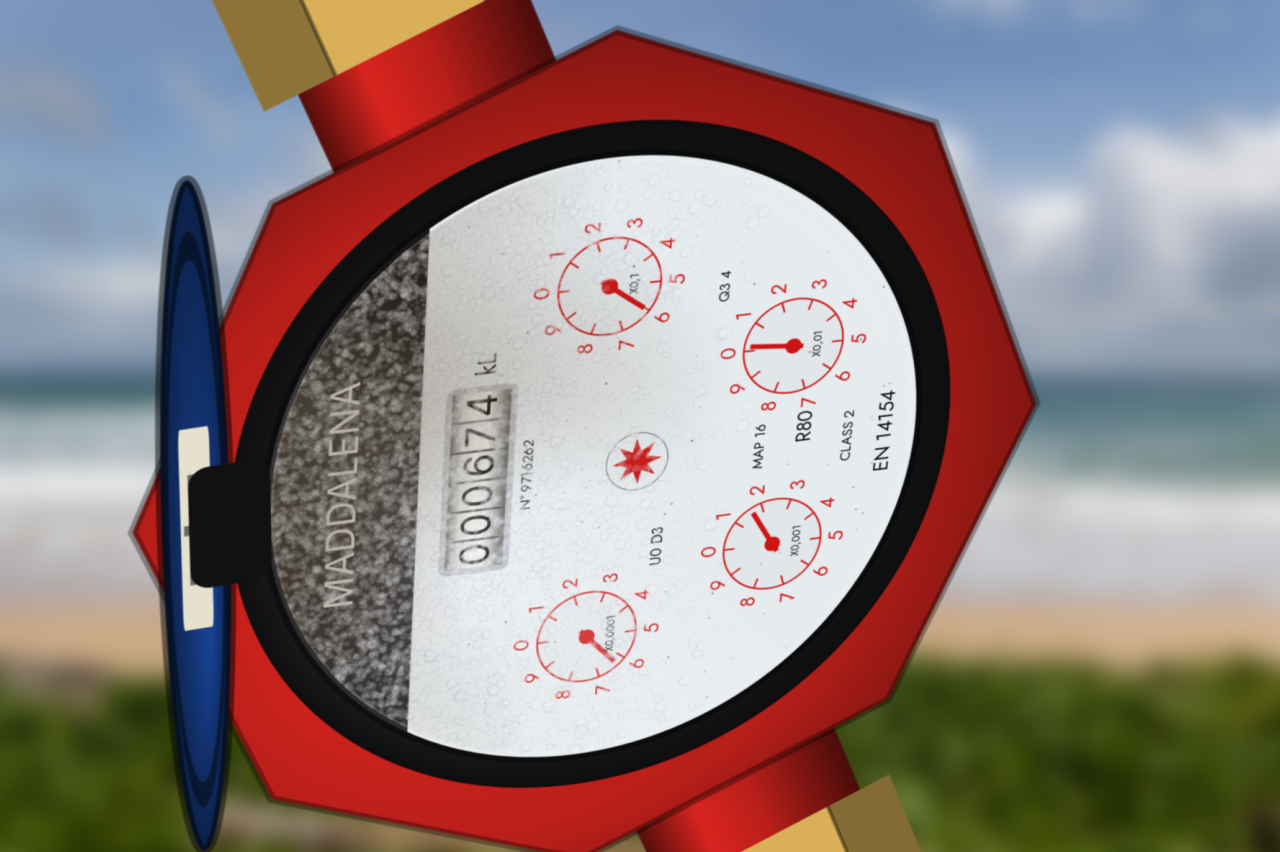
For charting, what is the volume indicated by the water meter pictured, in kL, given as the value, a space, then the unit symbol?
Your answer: 674.6016 kL
